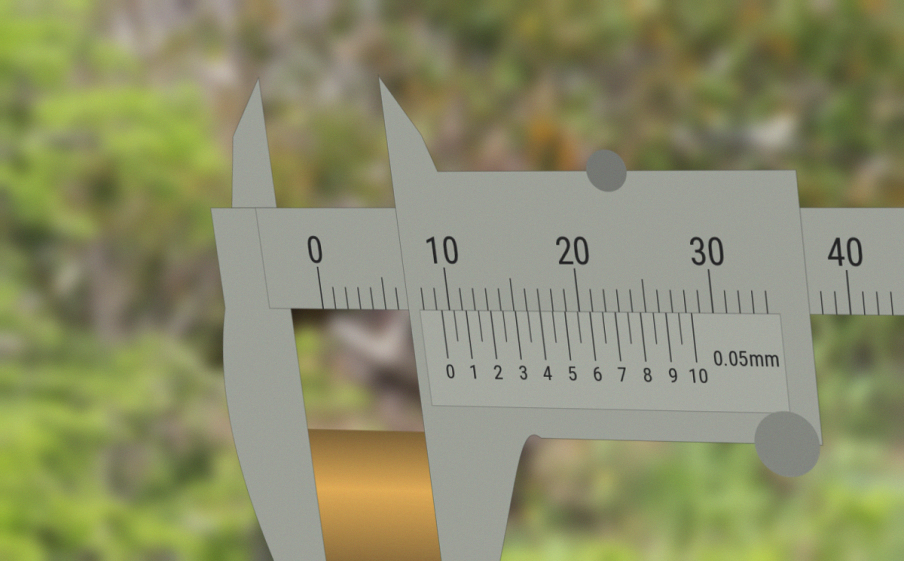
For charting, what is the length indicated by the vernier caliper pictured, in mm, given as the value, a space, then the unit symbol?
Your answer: 9.4 mm
